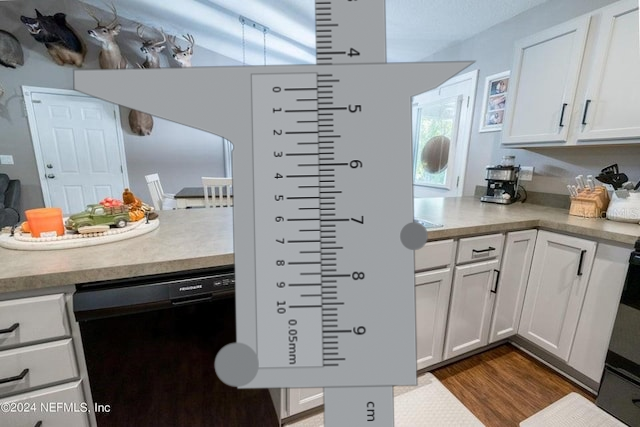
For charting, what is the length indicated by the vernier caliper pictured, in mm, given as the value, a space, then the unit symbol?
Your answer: 46.4 mm
